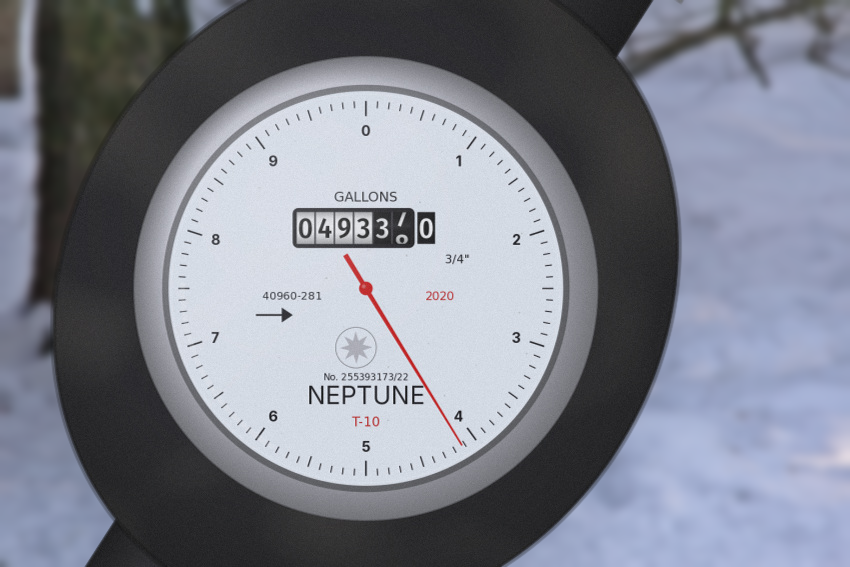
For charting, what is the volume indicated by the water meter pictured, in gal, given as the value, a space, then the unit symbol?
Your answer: 493374.1 gal
